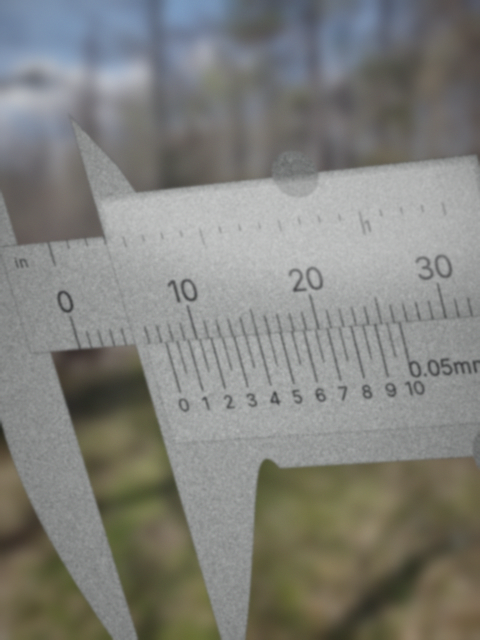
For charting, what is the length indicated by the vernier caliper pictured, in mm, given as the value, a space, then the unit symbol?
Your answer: 7.4 mm
